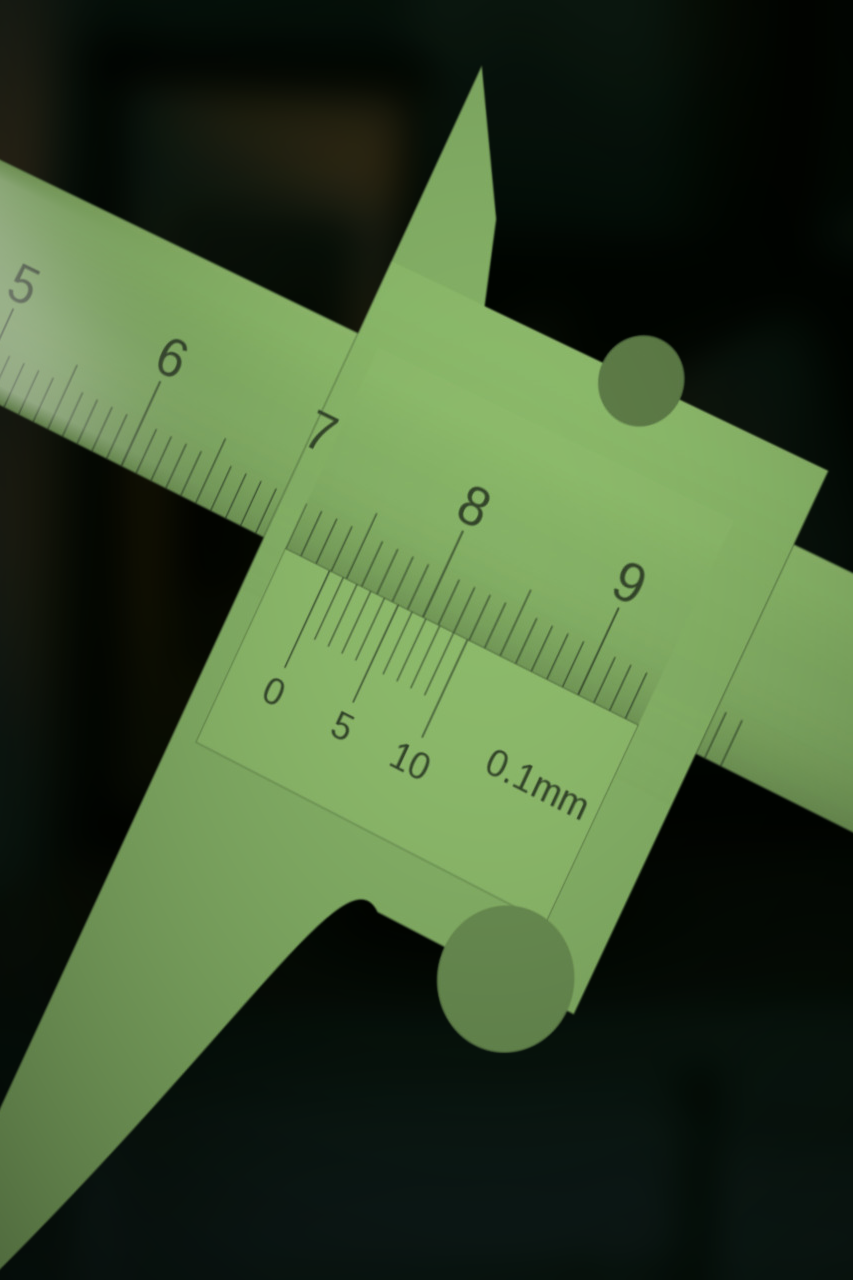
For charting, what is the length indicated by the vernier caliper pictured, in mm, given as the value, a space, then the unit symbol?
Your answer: 73.9 mm
